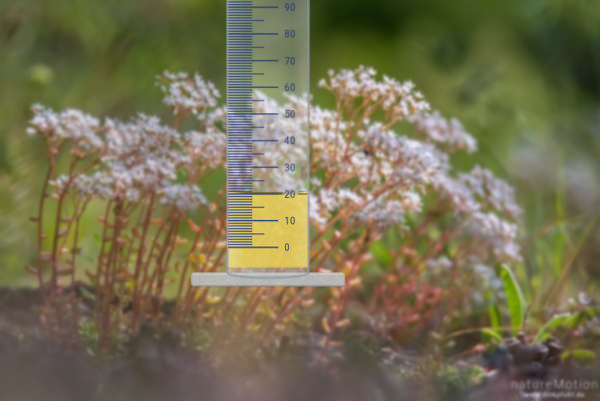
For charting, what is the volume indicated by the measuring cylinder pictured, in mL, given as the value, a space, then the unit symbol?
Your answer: 20 mL
